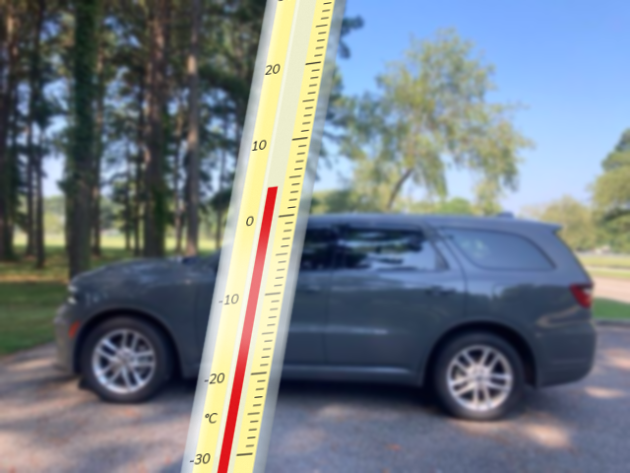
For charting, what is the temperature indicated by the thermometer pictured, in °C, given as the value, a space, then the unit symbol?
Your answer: 4 °C
